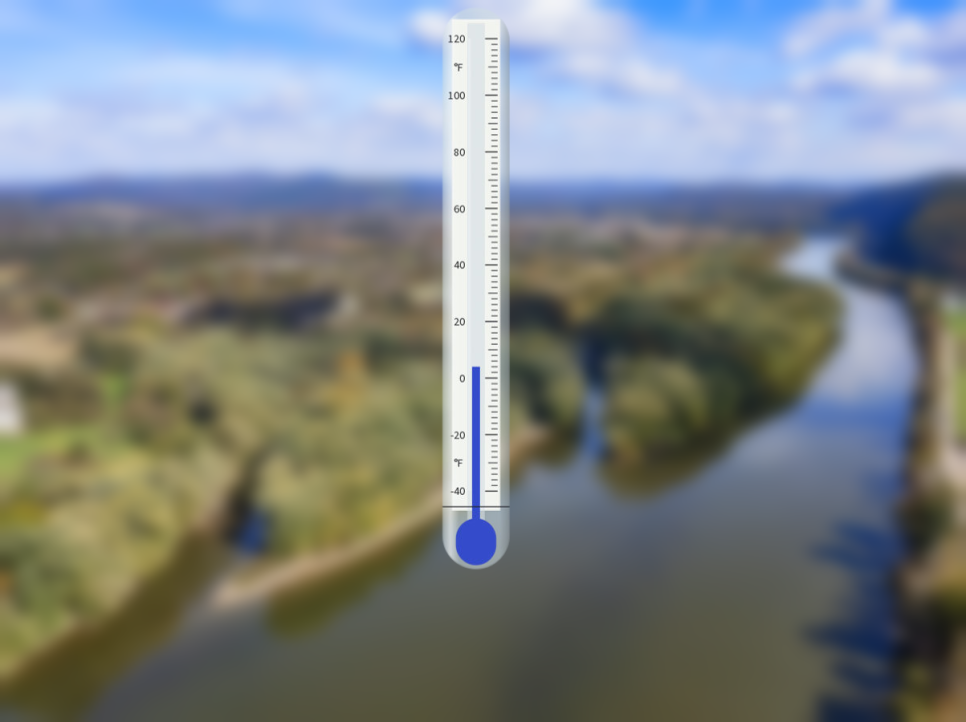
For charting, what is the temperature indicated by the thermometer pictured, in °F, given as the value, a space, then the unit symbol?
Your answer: 4 °F
